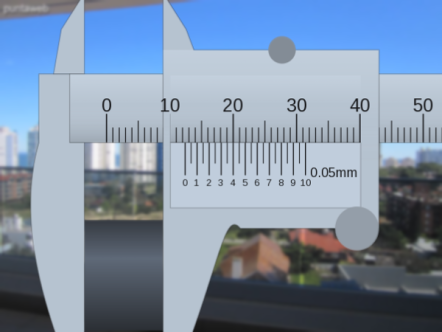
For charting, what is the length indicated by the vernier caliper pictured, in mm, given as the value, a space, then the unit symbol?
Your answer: 12.4 mm
